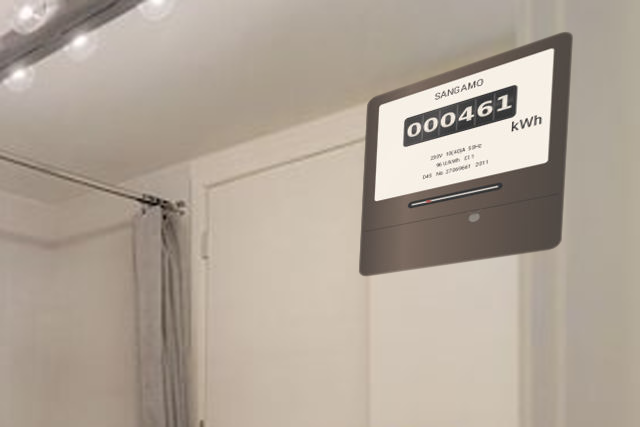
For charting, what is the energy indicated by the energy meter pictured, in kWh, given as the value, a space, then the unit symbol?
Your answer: 461 kWh
